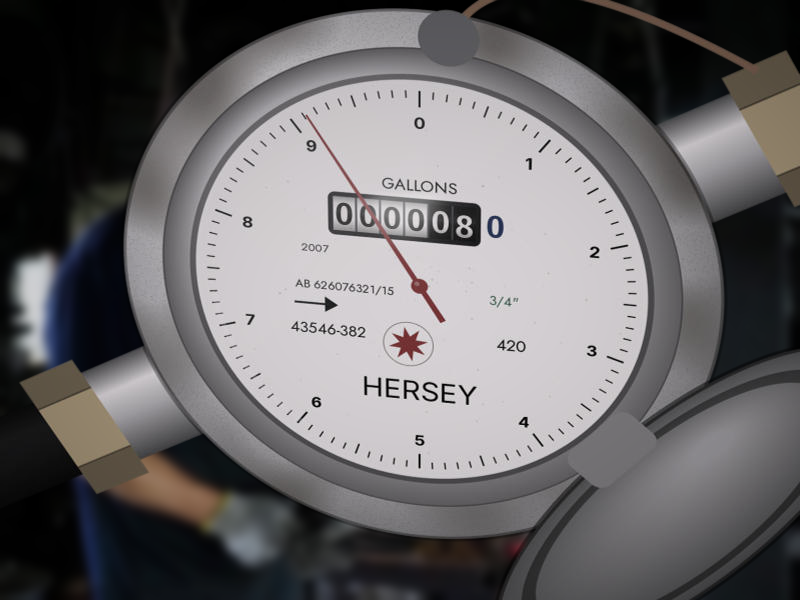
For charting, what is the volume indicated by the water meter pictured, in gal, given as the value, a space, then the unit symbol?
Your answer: 79.1 gal
